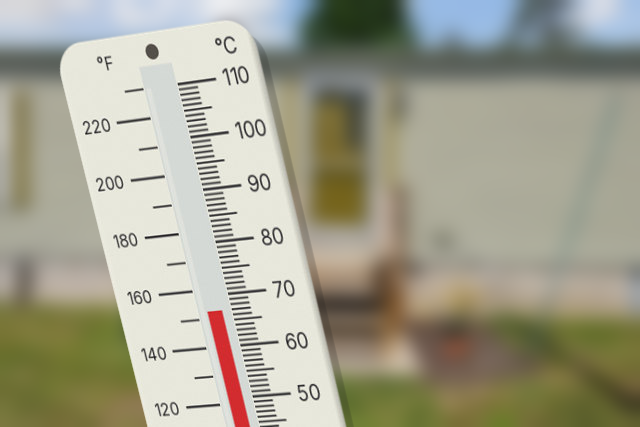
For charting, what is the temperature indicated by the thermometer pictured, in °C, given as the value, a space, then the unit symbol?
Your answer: 67 °C
